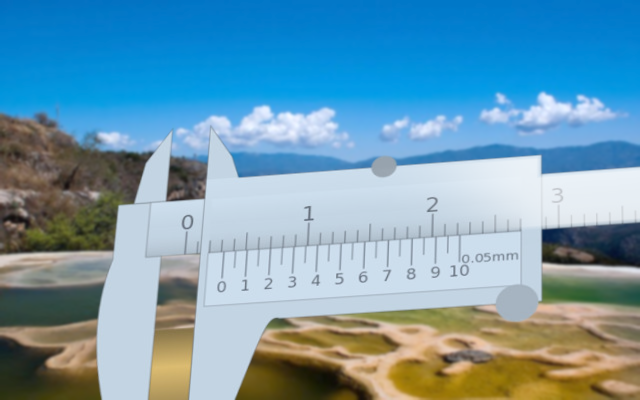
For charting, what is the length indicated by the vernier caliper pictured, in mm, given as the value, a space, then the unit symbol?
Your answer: 3.2 mm
